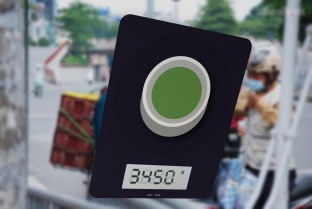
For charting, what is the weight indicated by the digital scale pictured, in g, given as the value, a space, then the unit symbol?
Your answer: 3450 g
